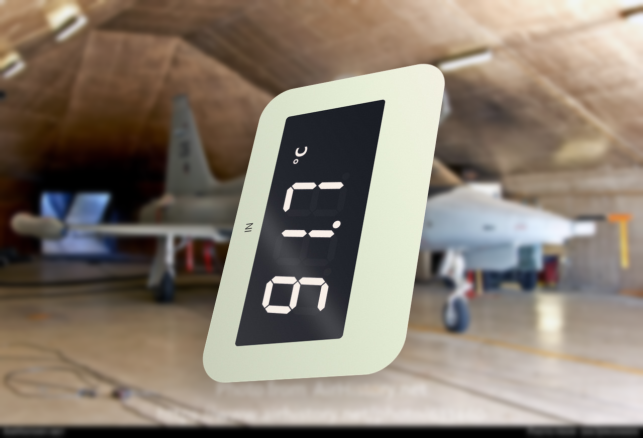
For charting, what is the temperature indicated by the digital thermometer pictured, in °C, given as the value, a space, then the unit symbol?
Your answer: 91.7 °C
